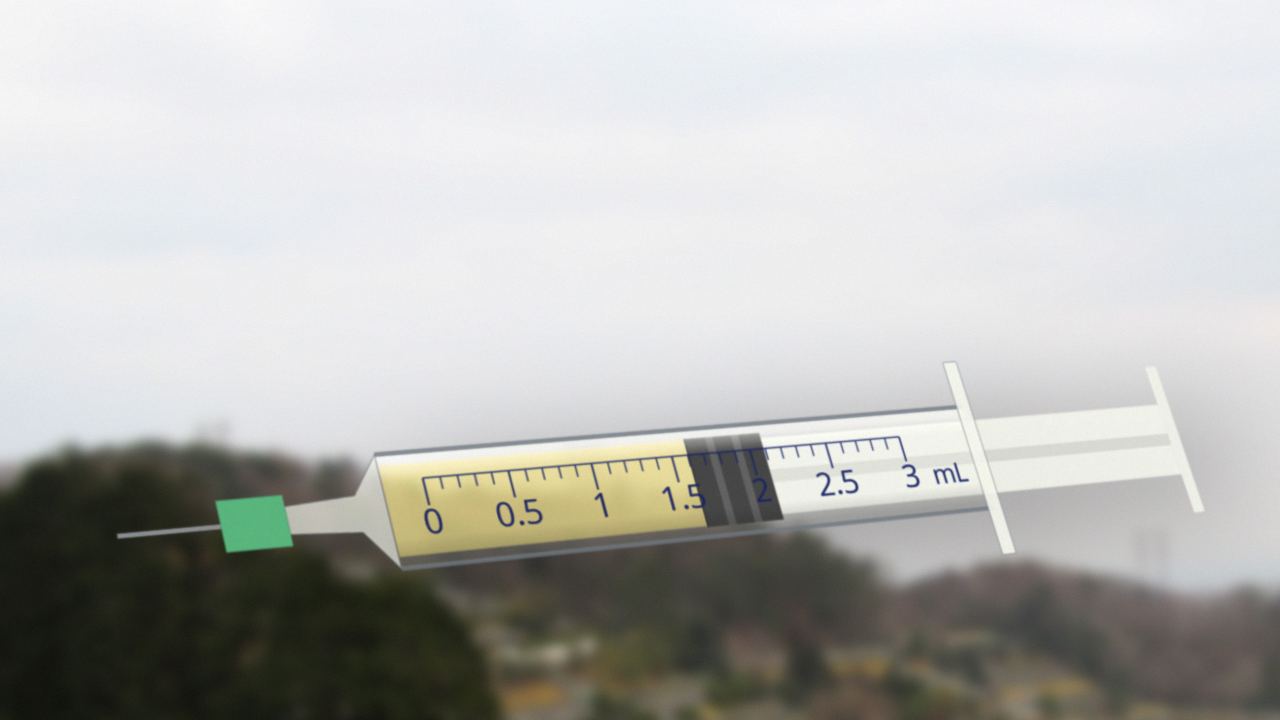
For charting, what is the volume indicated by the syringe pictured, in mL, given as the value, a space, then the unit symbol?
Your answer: 1.6 mL
